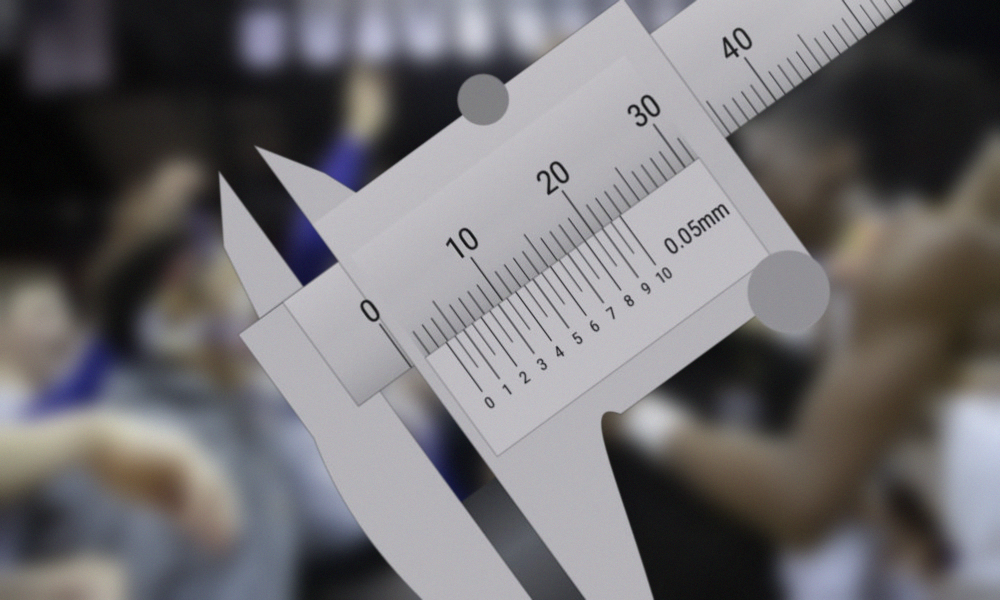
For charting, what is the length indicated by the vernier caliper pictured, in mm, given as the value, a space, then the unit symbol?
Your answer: 3.8 mm
